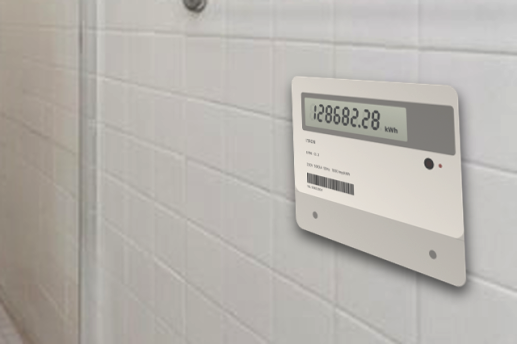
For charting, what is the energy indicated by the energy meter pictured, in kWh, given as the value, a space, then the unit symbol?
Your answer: 128682.28 kWh
